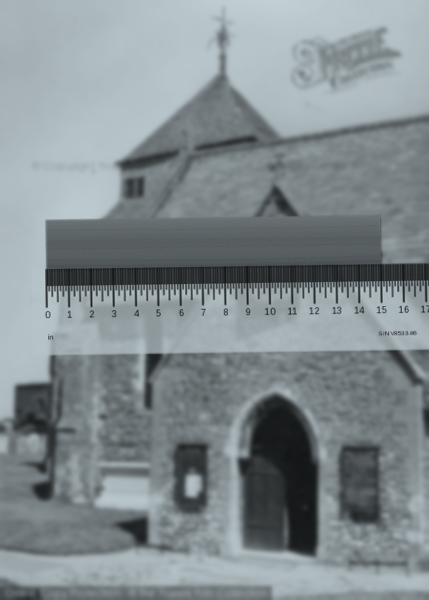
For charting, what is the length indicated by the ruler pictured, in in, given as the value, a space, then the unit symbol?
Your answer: 15 in
